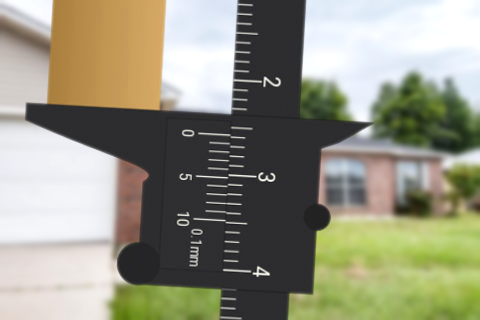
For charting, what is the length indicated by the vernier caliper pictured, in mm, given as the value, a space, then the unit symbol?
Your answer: 25.8 mm
